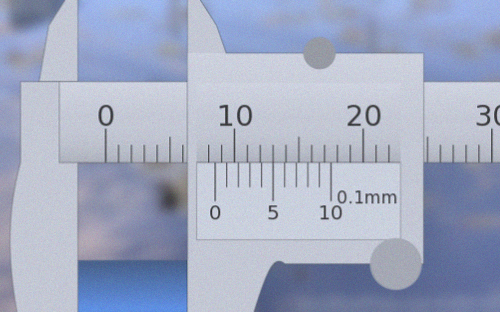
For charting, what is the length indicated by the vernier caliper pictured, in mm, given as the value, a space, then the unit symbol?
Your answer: 8.5 mm
